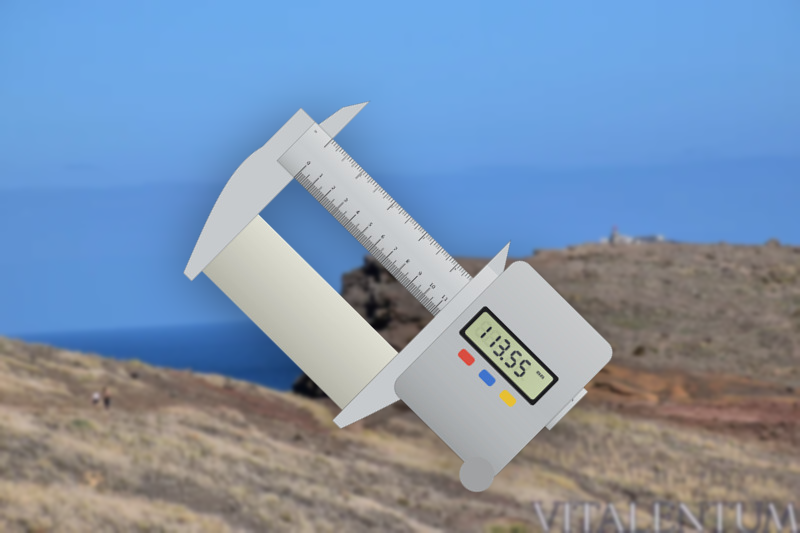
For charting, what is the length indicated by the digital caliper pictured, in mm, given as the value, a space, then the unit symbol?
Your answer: 113.55 mm
